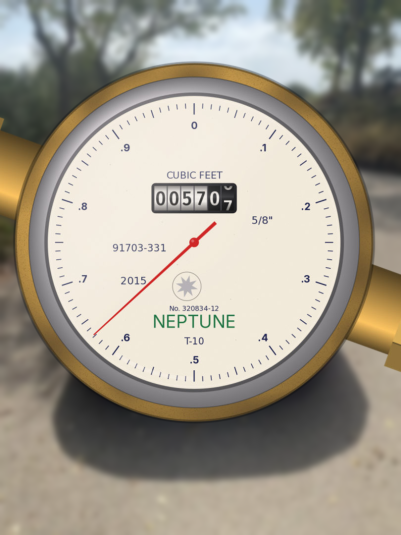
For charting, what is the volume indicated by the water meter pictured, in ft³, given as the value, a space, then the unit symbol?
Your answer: 5706.63 ft³
